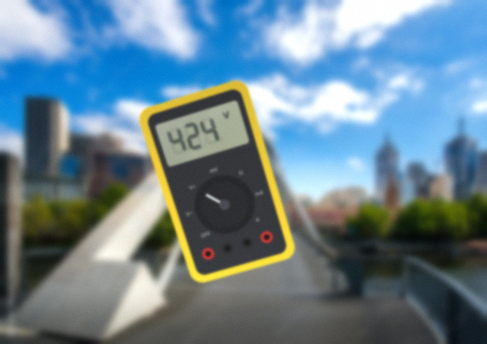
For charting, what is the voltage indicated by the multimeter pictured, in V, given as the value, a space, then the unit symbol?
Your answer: 424 V
